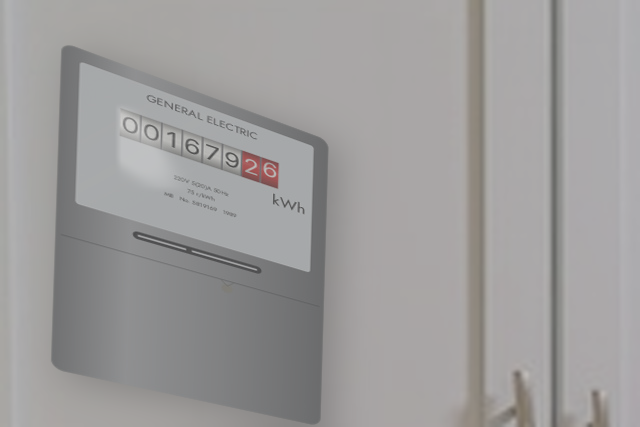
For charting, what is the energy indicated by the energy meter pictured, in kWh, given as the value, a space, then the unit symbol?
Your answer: 1679.26 kWh
